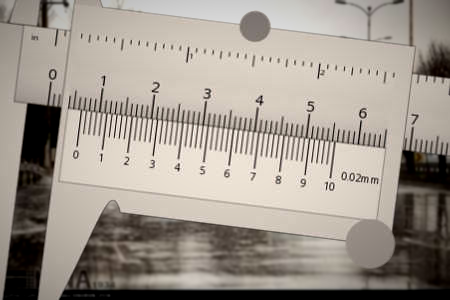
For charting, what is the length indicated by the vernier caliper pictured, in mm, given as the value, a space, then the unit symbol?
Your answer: 6.5 mm
